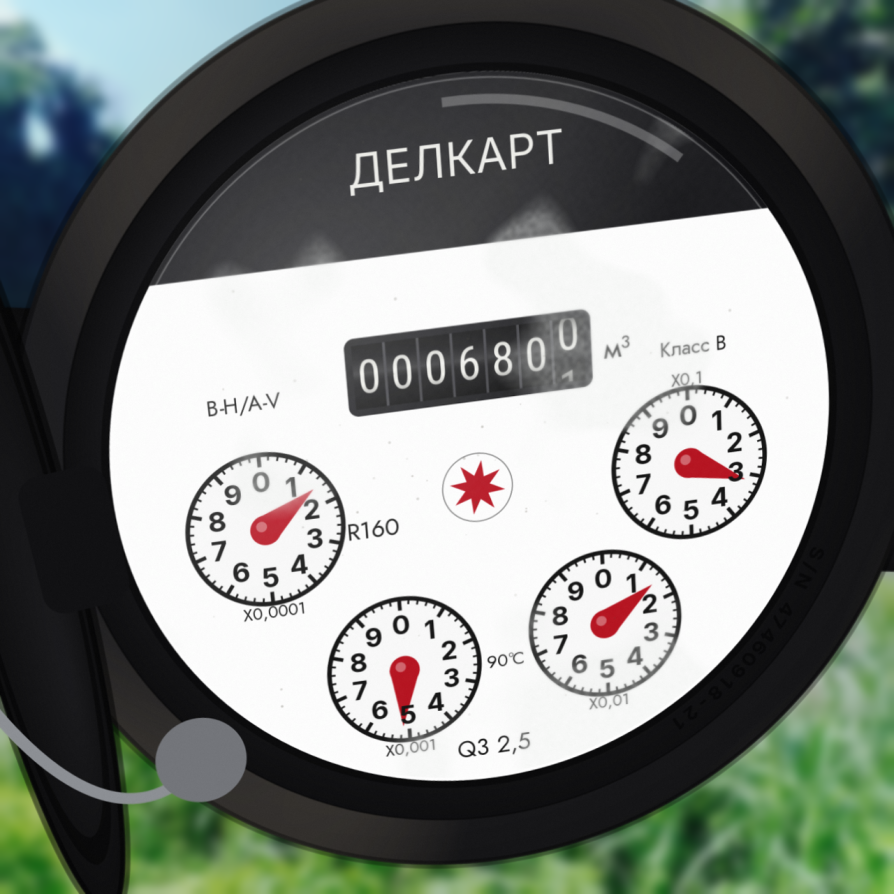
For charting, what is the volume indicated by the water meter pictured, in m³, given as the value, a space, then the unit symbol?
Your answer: 6800.3151 m³
